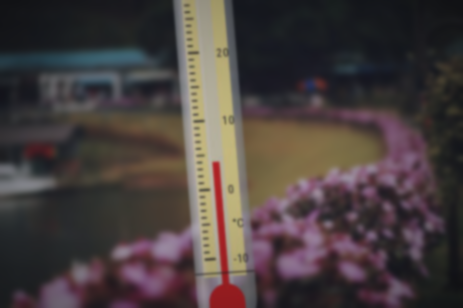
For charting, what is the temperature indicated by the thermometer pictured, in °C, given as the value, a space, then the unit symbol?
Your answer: 4 °C
